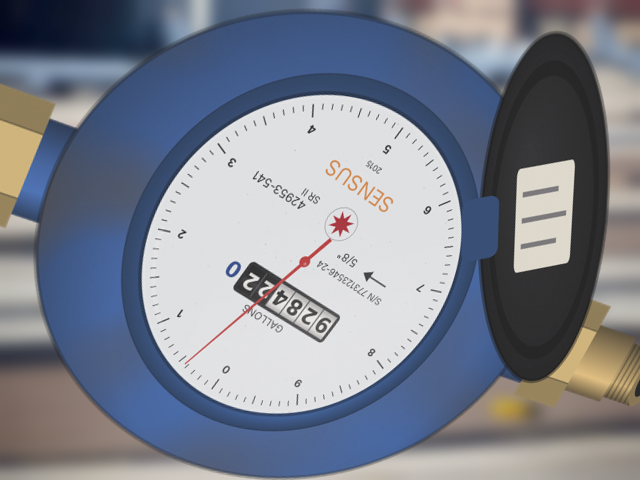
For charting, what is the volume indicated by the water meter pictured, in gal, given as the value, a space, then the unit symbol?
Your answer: 9284220.4 gal
